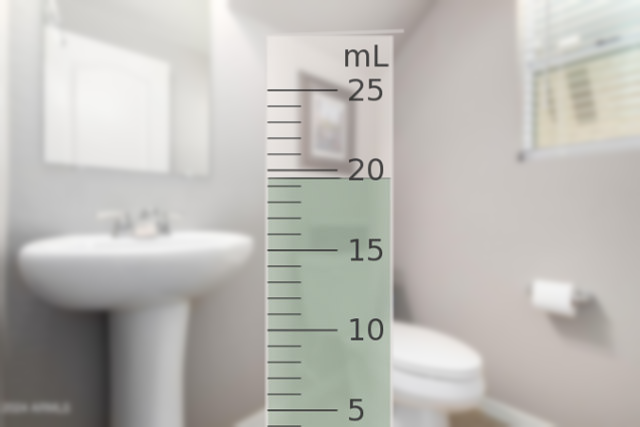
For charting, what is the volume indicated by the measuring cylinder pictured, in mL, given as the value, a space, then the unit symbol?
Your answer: 19.5 mL
